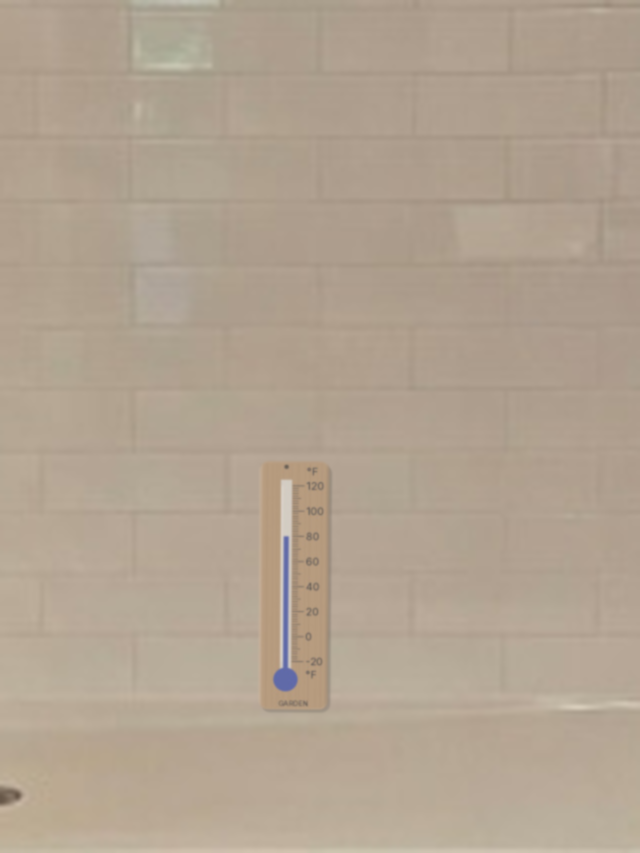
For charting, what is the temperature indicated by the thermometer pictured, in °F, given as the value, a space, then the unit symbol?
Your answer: 80 °F
